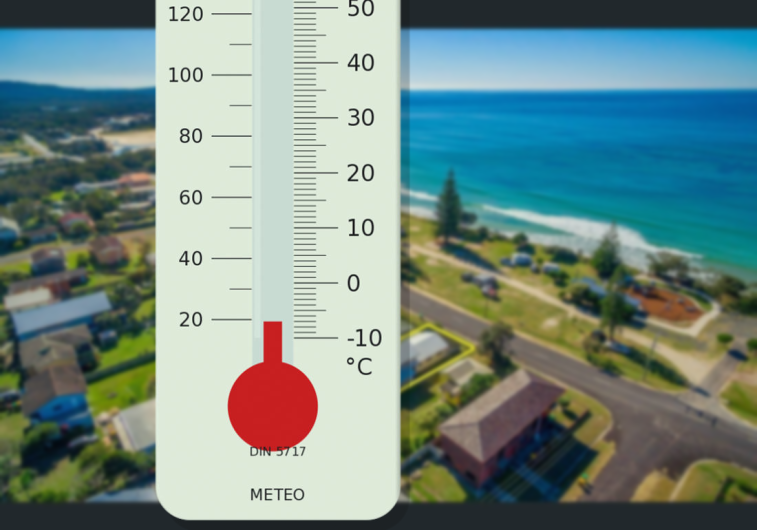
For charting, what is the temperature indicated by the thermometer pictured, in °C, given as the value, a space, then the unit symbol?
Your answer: -7 °C
